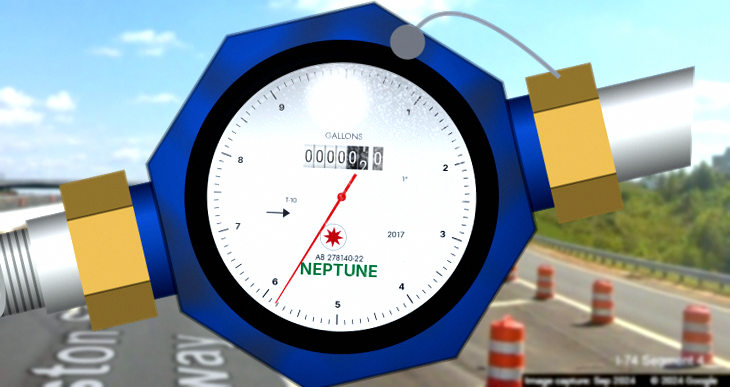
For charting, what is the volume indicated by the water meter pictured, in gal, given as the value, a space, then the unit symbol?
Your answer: 15.8 gal
